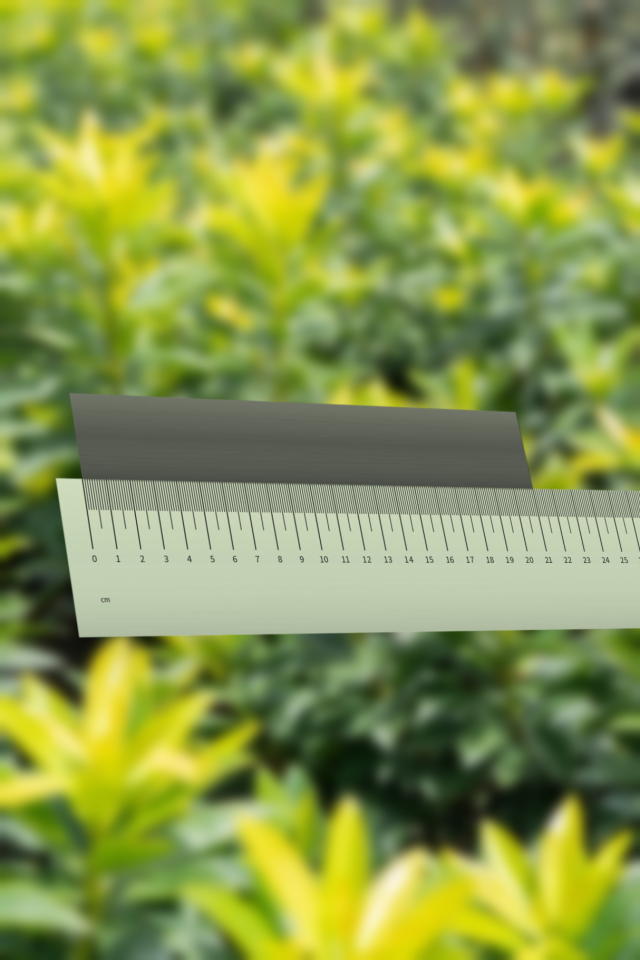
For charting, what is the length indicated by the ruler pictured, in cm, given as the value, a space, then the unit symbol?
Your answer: 21 cm
